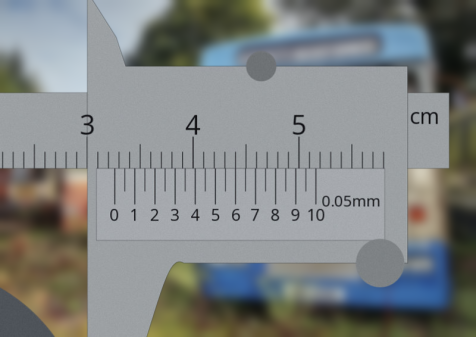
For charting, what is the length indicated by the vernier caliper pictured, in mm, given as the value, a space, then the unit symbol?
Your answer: 32.6 mm
